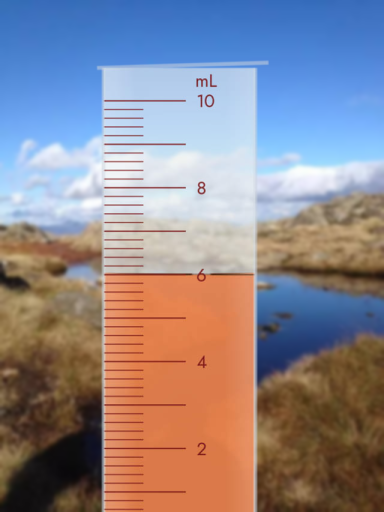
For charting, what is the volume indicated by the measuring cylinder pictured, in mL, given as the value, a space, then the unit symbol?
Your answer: 6 mL
